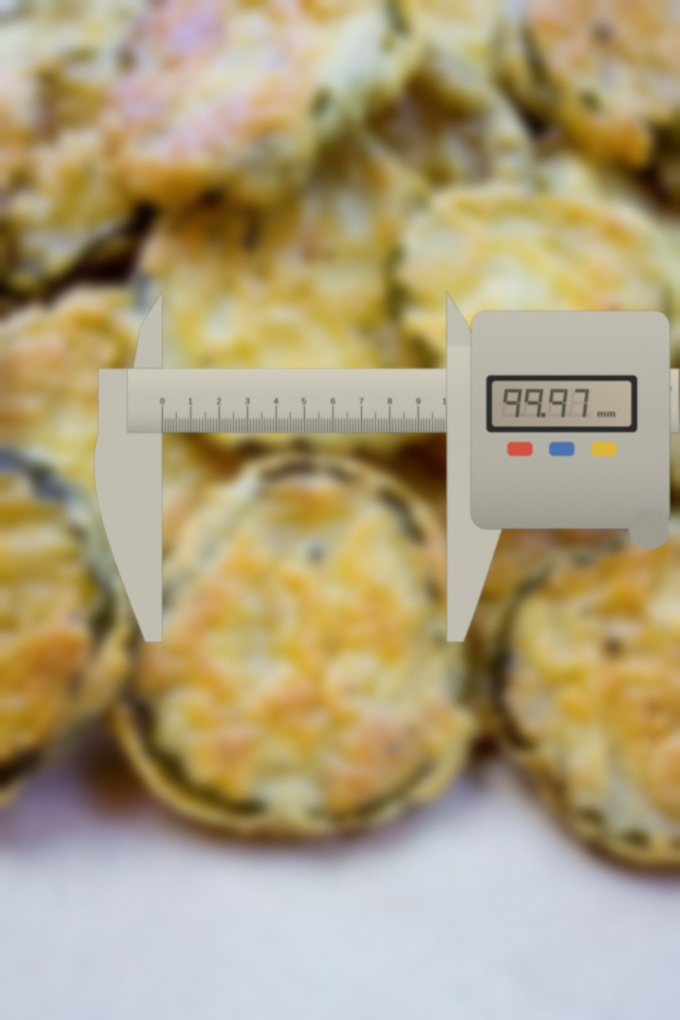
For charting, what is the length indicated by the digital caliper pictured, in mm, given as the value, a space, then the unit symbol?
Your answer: 99.97 mm
